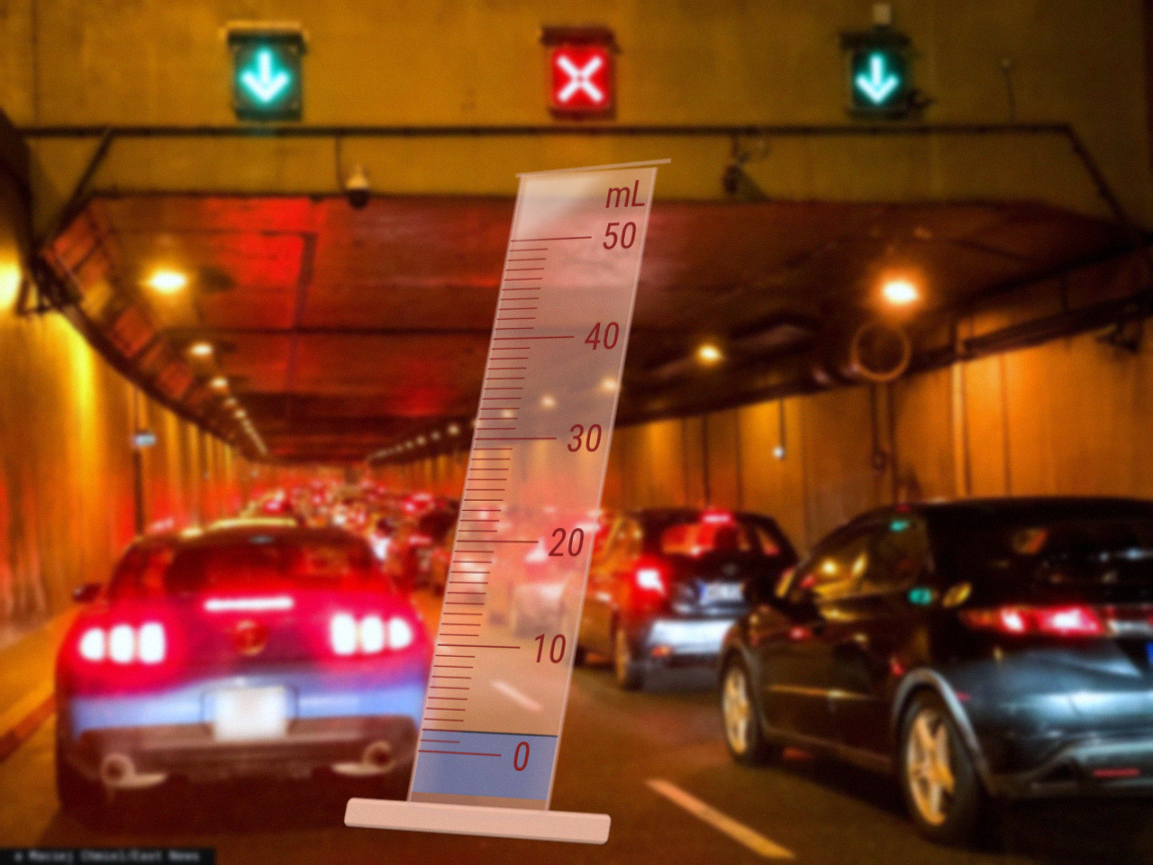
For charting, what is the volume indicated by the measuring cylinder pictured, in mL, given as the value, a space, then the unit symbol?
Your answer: 2 mL
